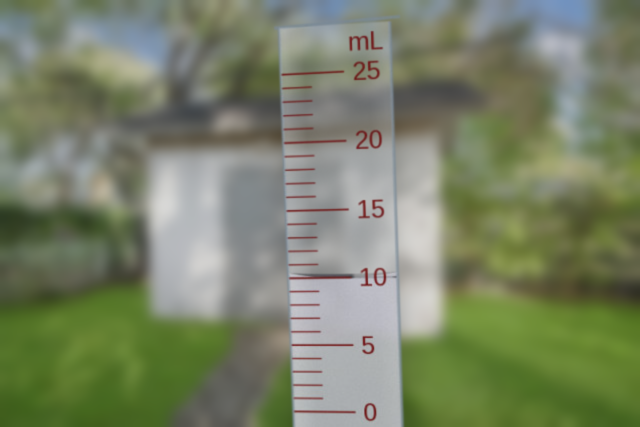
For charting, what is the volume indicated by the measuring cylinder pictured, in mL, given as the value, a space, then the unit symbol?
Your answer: 10 mL
